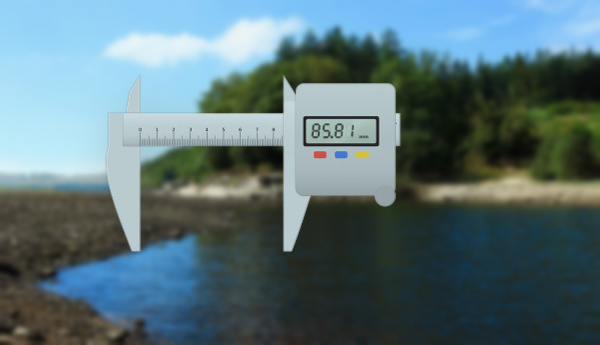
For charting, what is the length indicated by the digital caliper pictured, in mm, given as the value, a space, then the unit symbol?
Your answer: 85.81 mm
